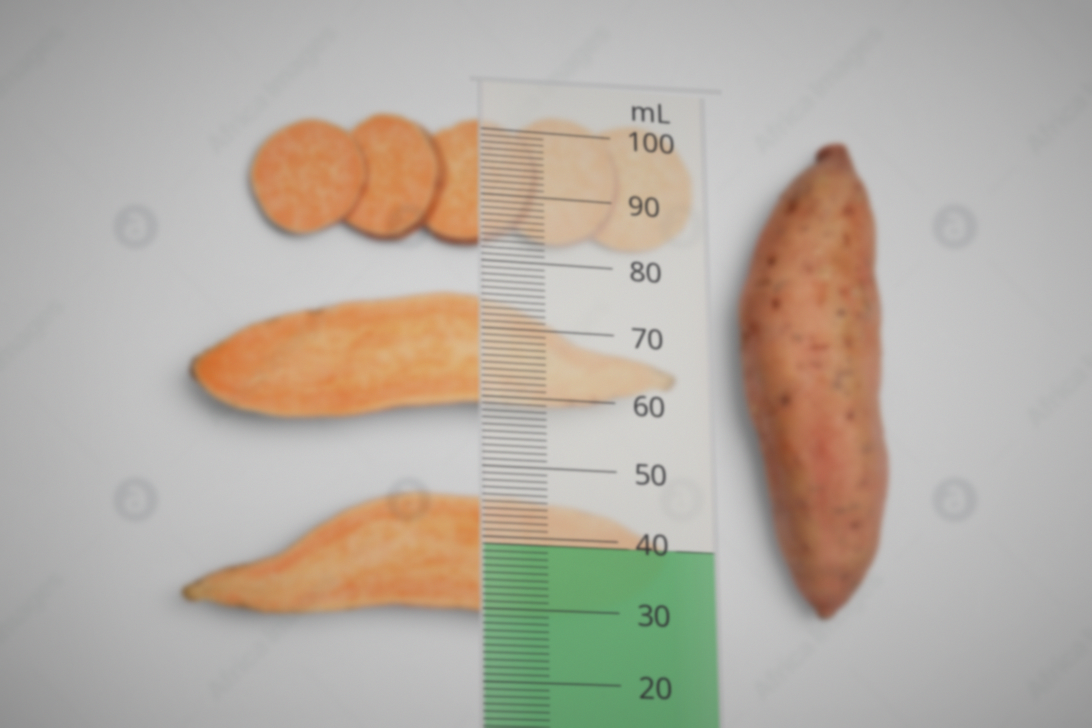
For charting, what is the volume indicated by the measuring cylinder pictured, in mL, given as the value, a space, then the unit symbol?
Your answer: 39 mL
